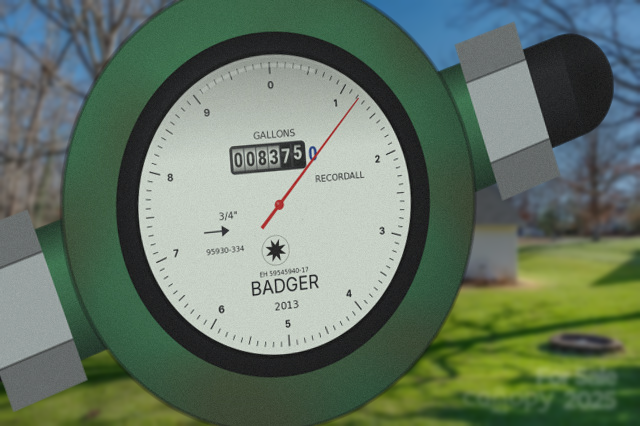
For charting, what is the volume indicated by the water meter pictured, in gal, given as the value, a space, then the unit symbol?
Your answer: 83751.2 gal
